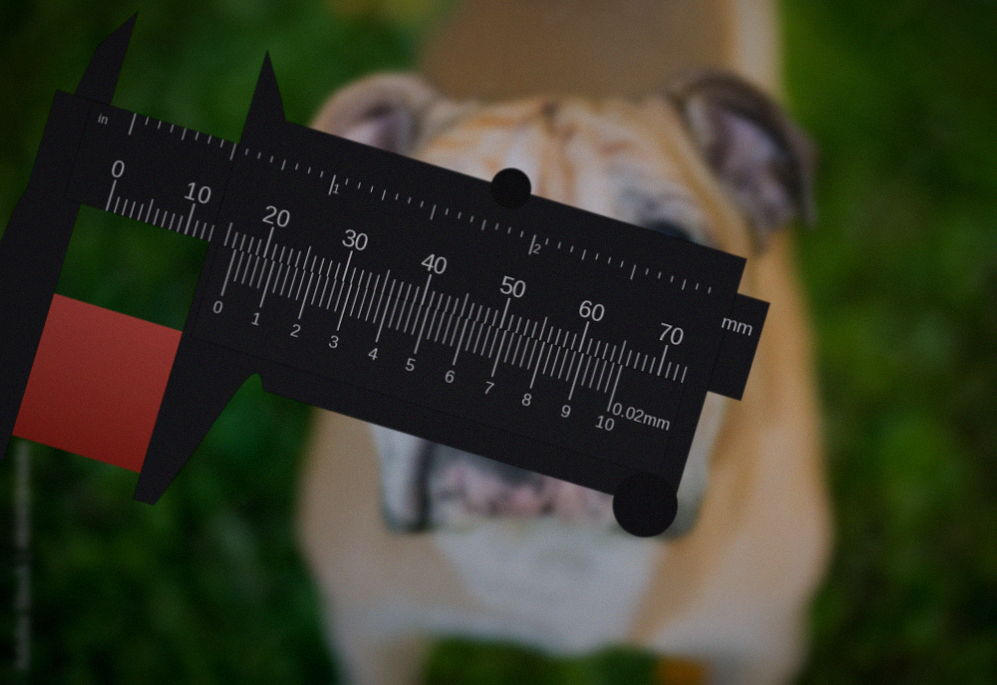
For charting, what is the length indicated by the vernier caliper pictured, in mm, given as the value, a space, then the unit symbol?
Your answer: 16.4 mm
